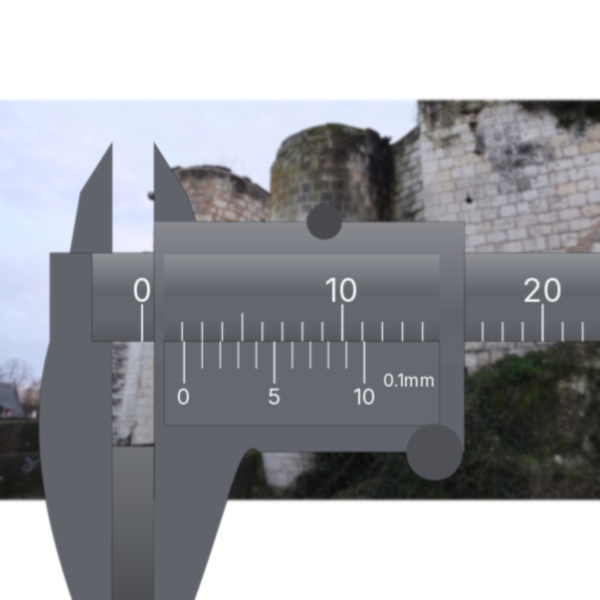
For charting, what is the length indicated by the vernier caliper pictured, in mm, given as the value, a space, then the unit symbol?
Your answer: 2.1 mm
